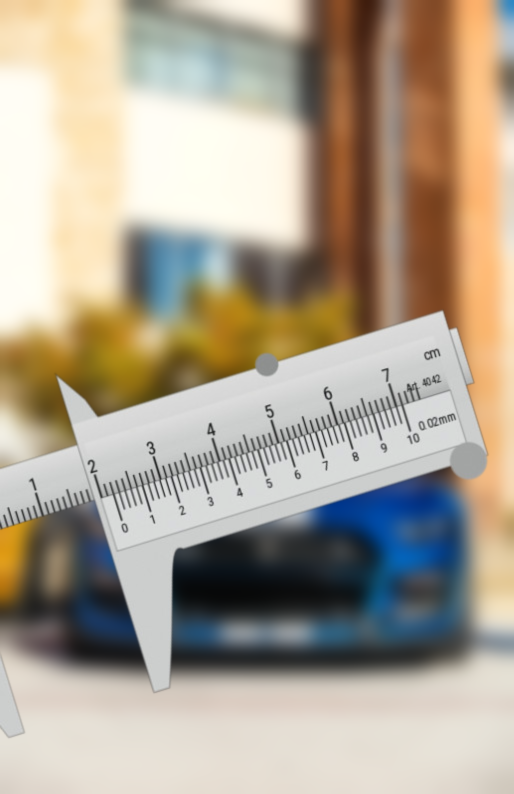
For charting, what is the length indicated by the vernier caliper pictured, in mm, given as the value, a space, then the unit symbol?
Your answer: 22.0 mm
